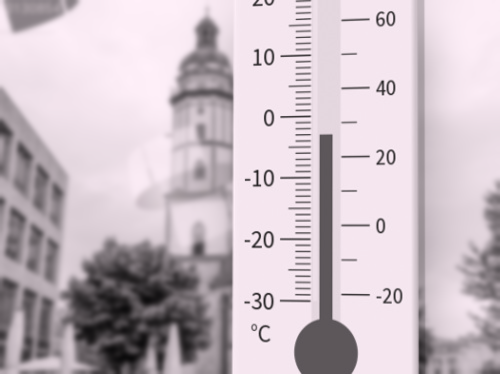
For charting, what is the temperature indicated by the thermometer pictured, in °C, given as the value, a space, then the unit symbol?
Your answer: -3 °C
